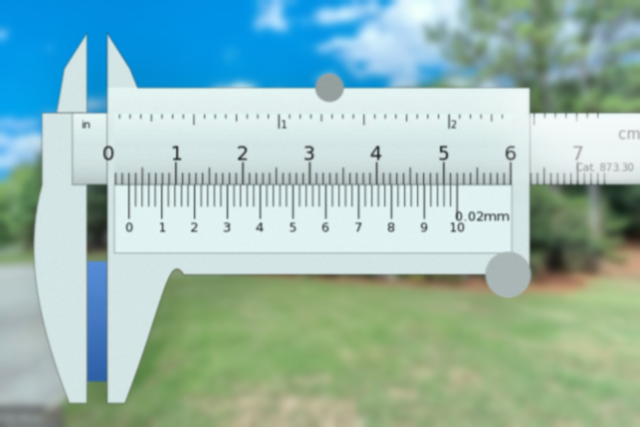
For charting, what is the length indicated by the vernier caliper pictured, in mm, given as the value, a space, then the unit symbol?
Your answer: 3.0 mm
